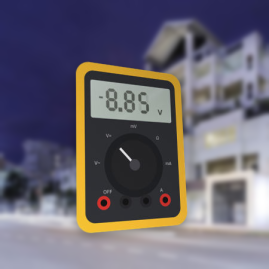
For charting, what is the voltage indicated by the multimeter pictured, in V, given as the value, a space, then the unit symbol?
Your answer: -8.85 V
